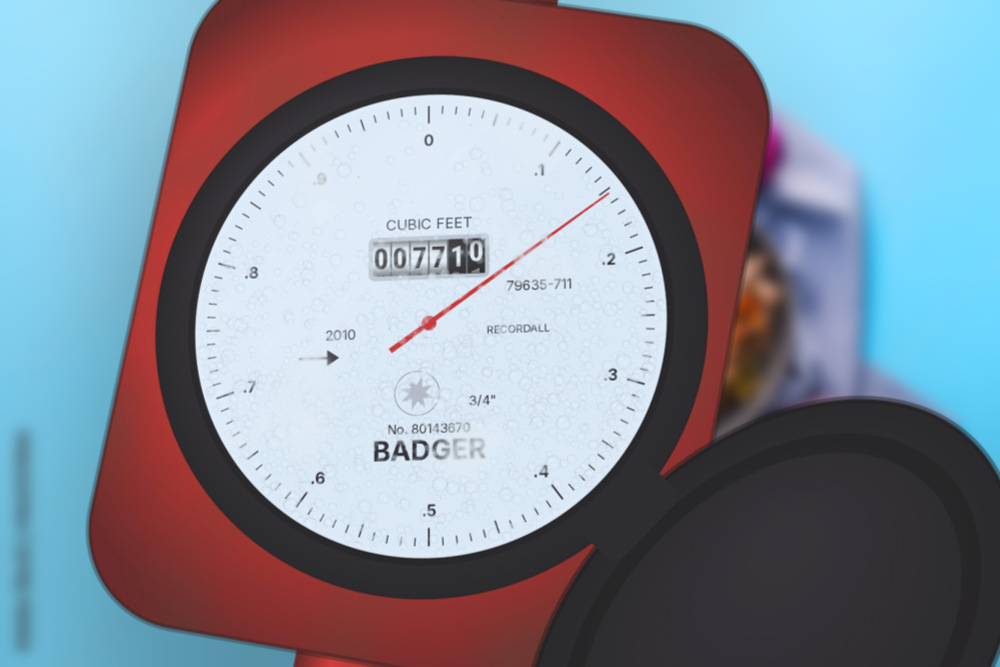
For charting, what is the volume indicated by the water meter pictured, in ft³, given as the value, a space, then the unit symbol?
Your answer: 7710.15 ft³
